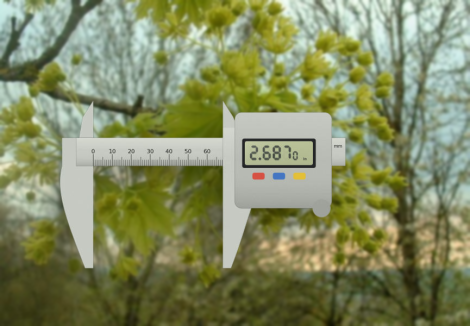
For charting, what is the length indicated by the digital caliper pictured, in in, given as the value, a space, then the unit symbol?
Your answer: 2.6870 in
